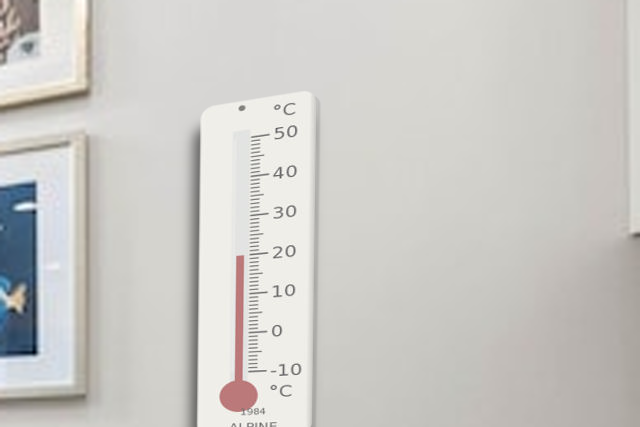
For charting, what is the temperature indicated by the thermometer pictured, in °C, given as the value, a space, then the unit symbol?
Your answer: 20 °C
